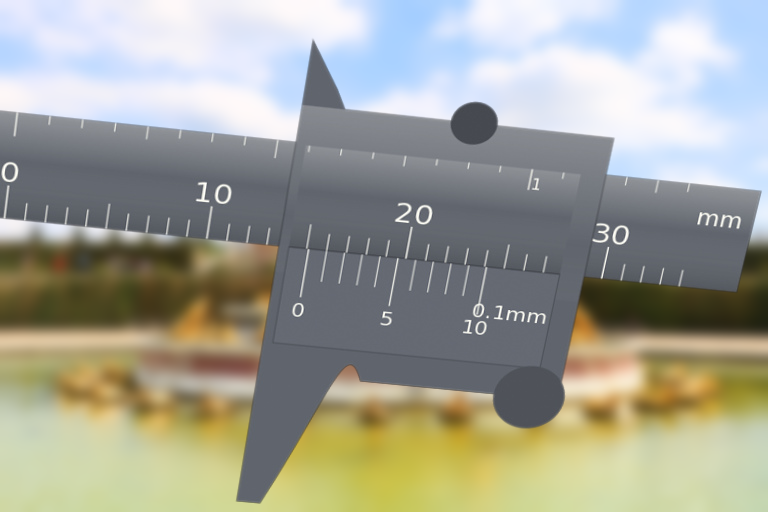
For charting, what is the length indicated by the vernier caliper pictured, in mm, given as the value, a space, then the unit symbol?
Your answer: 15.1 mm
